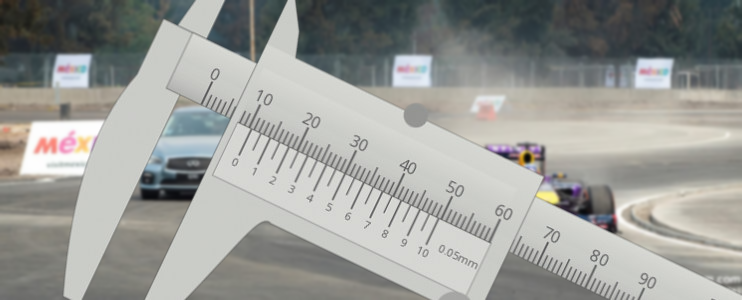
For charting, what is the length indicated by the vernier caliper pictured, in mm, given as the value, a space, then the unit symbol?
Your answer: 10.5 mm
